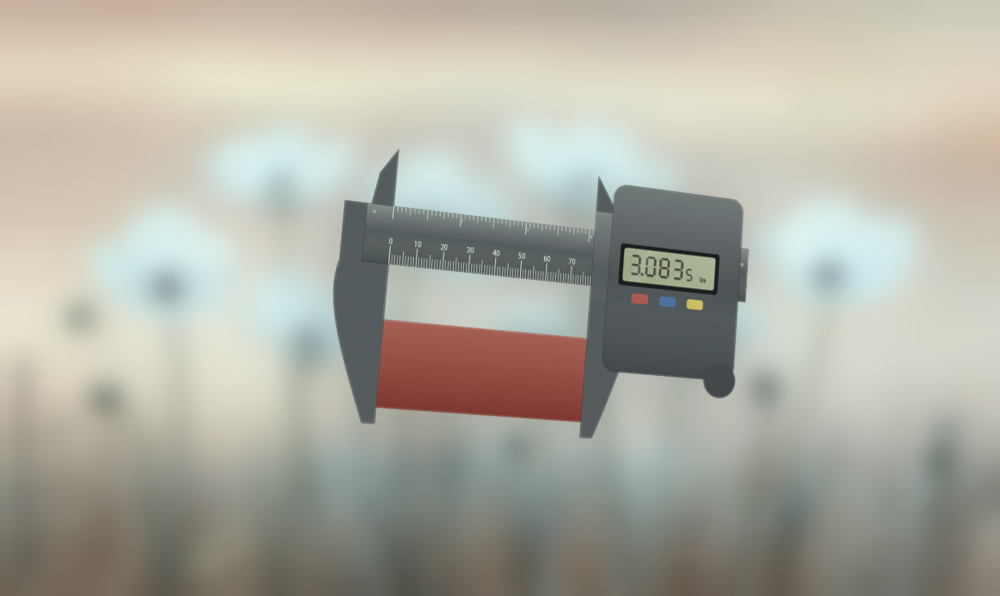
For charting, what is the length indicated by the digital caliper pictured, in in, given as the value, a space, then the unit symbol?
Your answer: 3.0835 in
